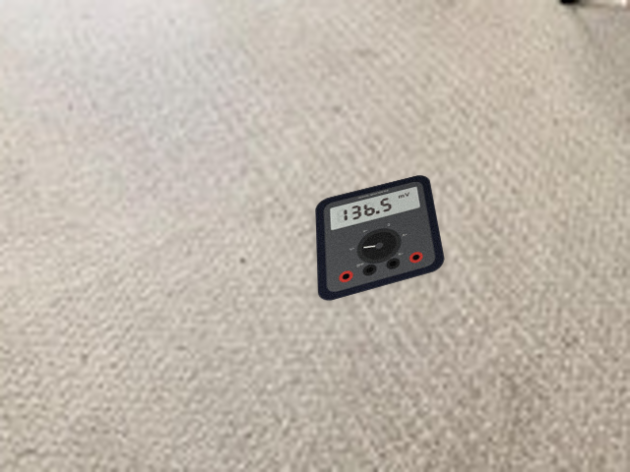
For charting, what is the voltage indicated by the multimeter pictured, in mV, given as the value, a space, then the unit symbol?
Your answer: 136.5 mV
